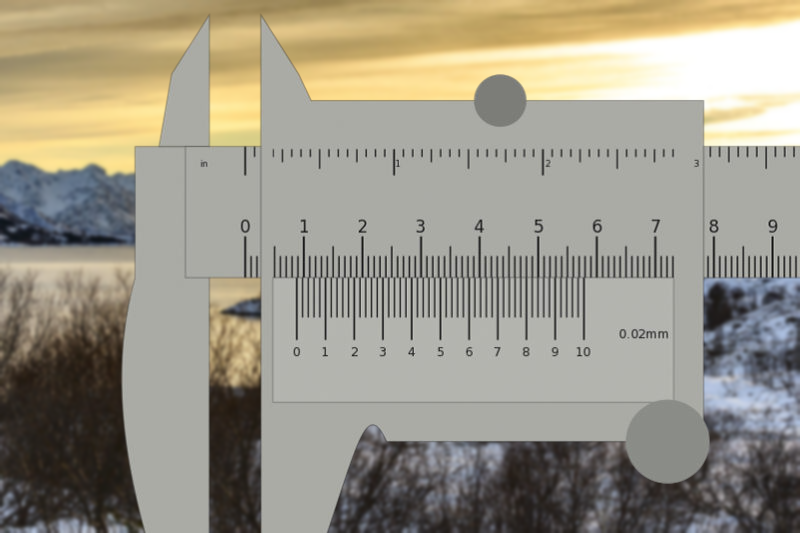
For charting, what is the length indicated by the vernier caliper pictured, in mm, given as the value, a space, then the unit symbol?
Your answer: 8.8 mm
